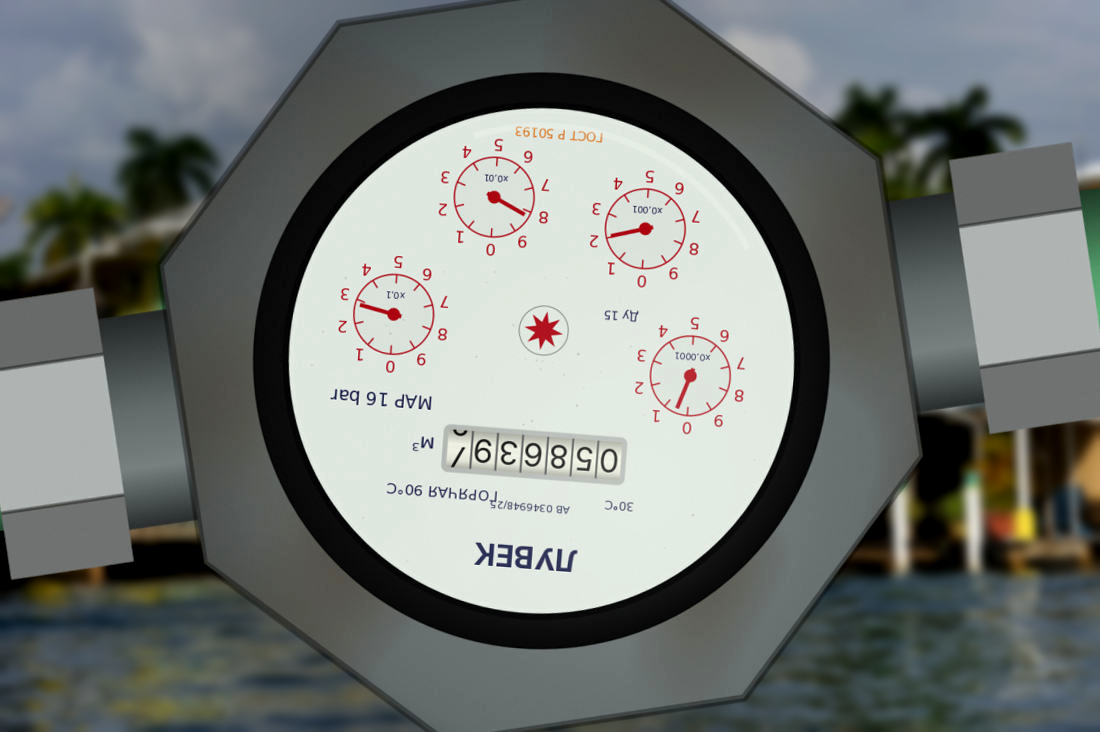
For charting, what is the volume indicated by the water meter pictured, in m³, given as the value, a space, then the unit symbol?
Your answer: 586397.2820 m³
